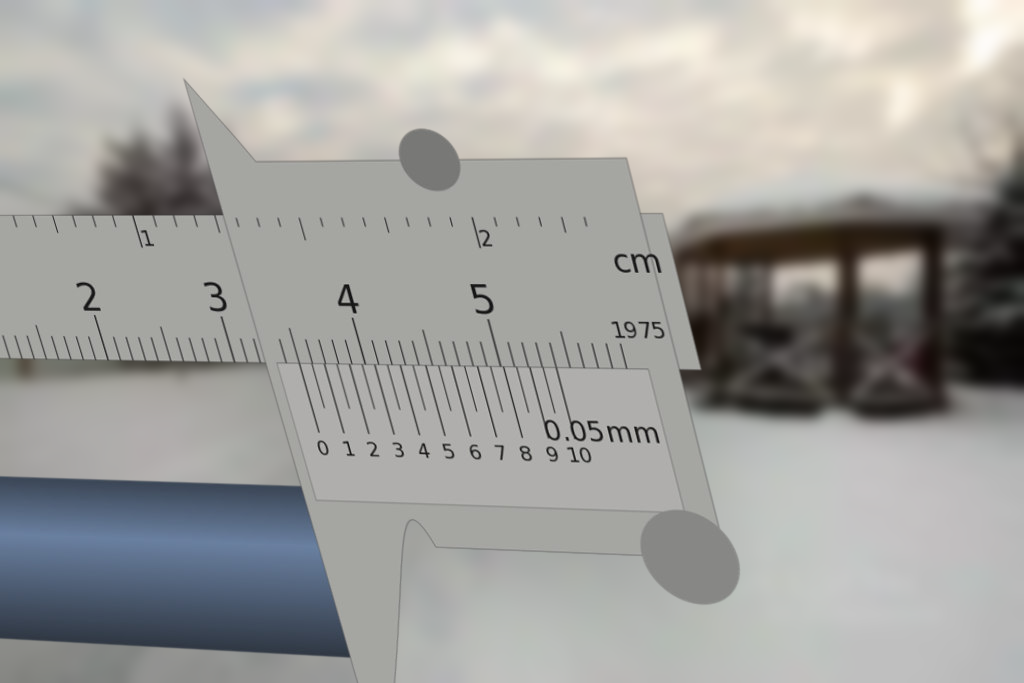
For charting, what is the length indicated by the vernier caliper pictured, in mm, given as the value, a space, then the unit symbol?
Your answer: 35.0 mm
